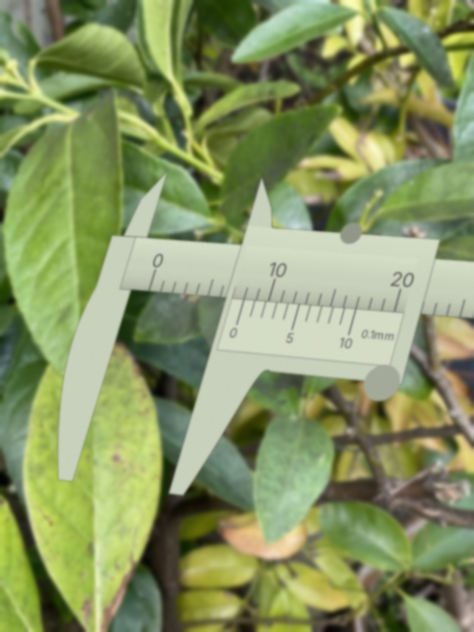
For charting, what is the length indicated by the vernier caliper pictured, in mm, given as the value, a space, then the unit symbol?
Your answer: 8.0 mm
